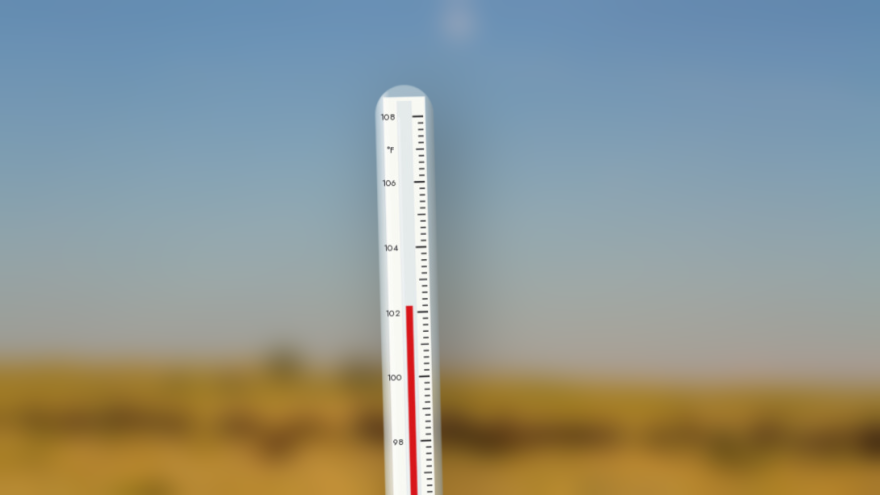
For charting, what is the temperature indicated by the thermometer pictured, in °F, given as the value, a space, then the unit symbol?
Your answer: 102.2 °F
